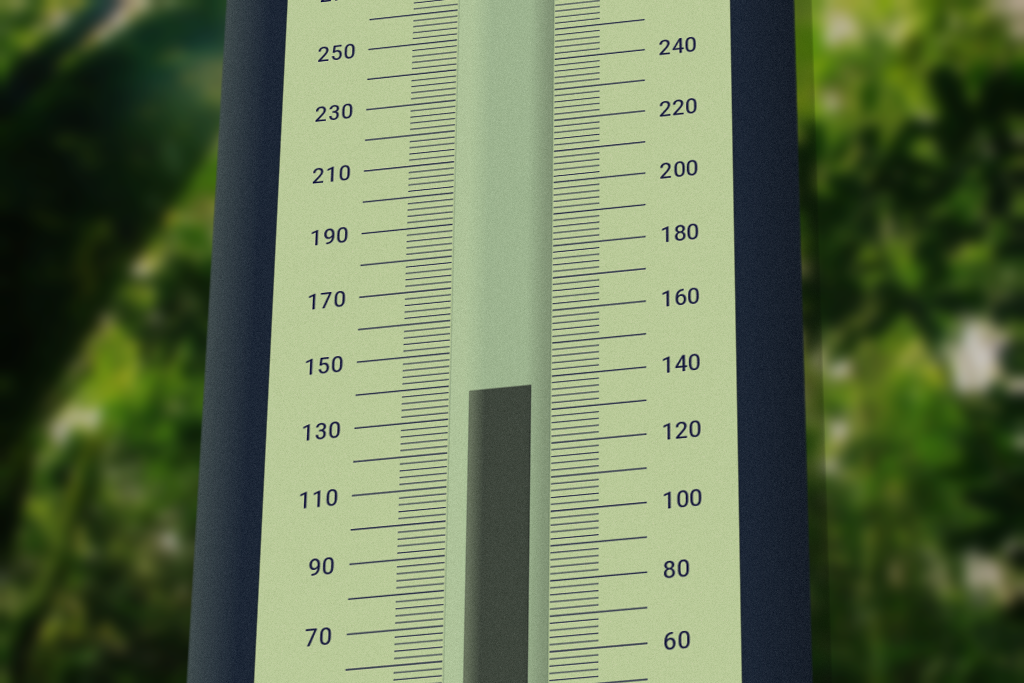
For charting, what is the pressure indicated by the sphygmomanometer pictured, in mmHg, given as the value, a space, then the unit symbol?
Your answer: 138 mmHg
